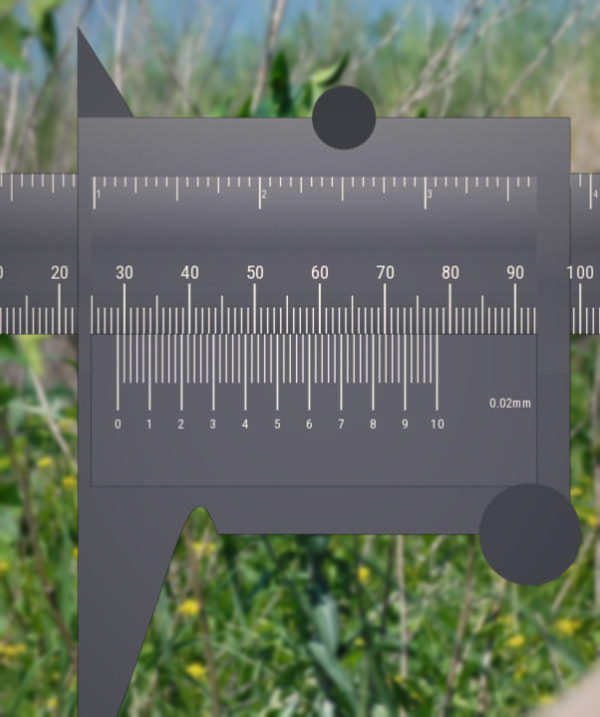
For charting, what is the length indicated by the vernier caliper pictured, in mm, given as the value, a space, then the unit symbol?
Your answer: 29.0 mm
